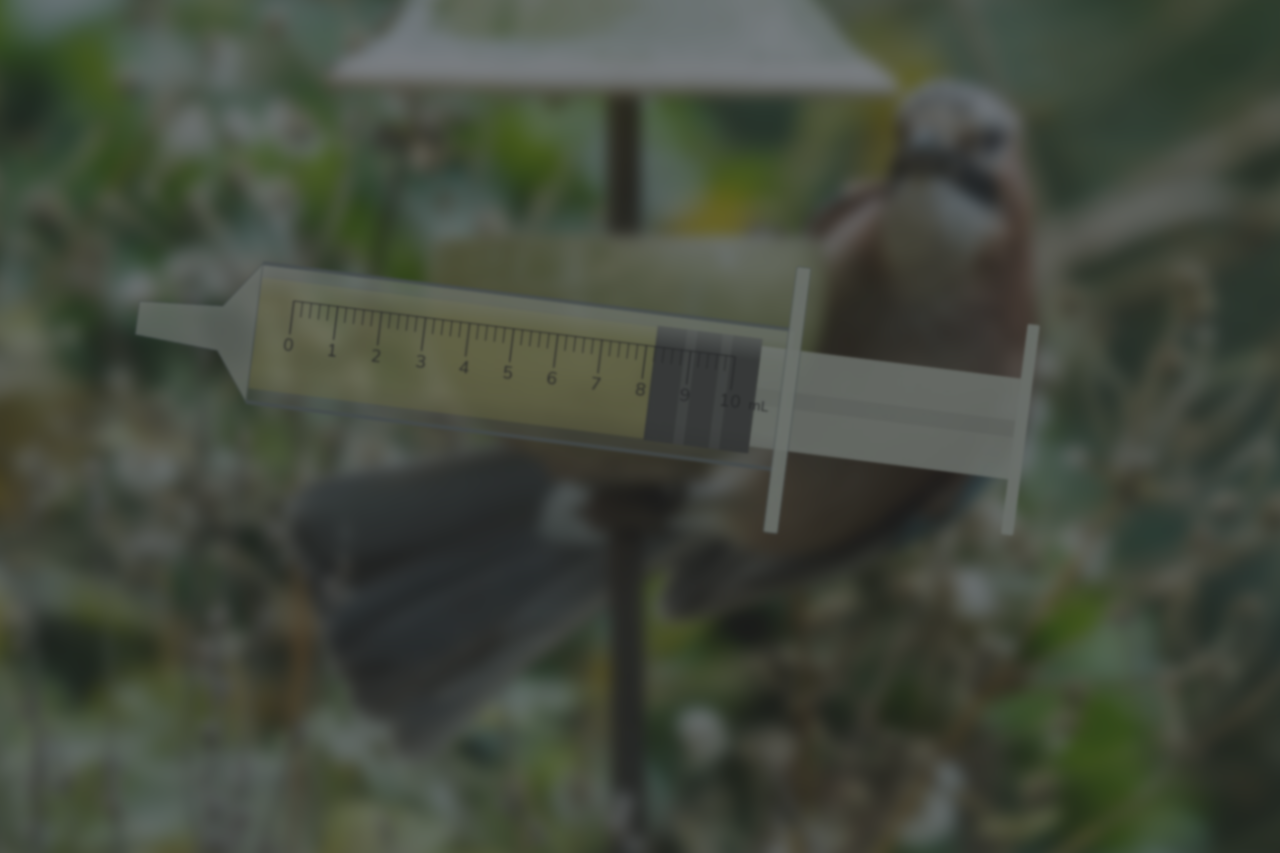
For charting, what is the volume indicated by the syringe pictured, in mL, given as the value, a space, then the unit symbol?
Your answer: 8.2 mL
